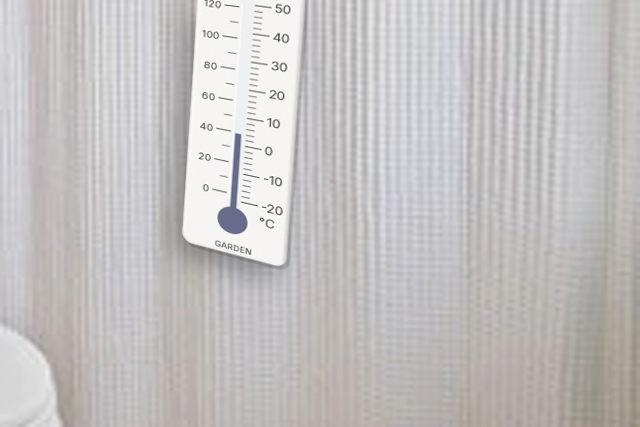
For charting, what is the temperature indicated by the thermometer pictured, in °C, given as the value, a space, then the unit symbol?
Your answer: 4 °C
